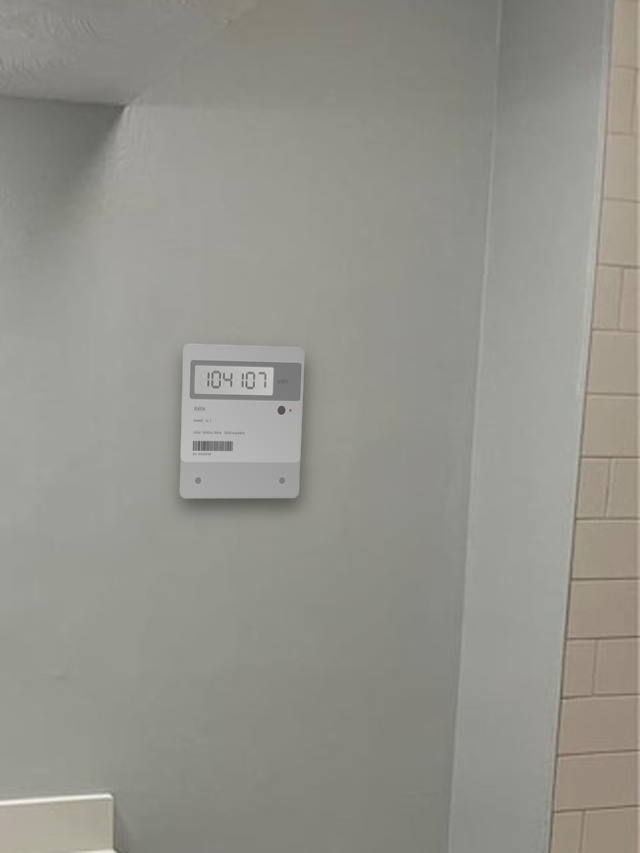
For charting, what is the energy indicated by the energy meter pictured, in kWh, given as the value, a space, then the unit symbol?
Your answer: 104107 kWh
